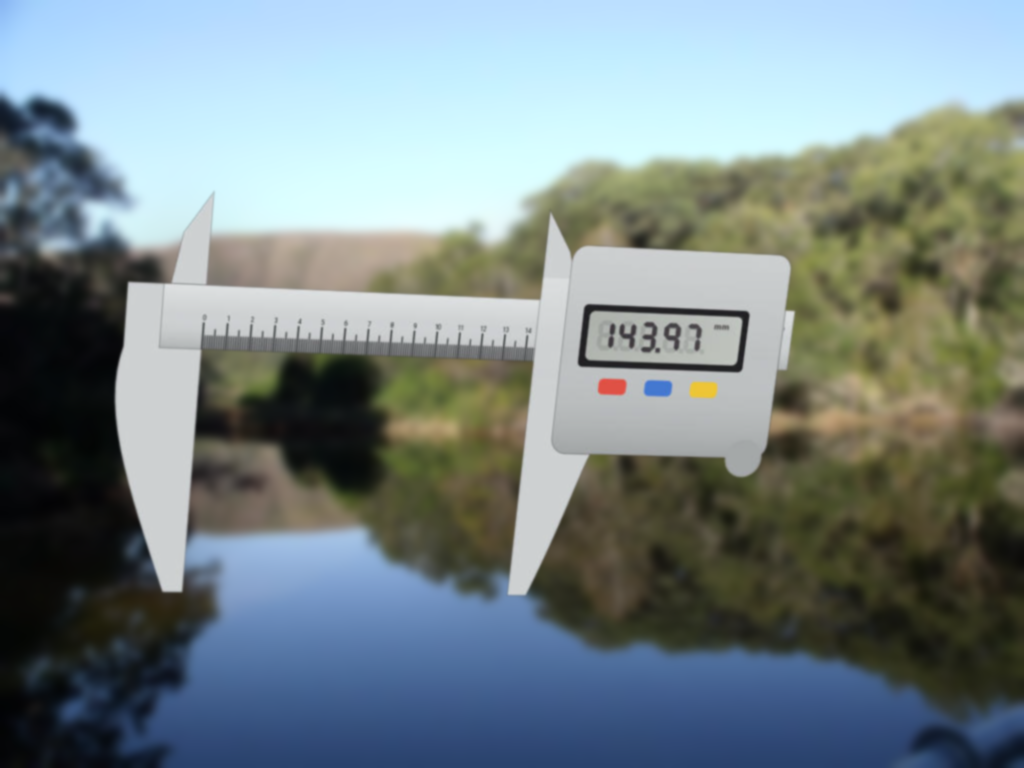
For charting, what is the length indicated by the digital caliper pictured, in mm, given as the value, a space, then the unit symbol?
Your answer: 143.97 mm
